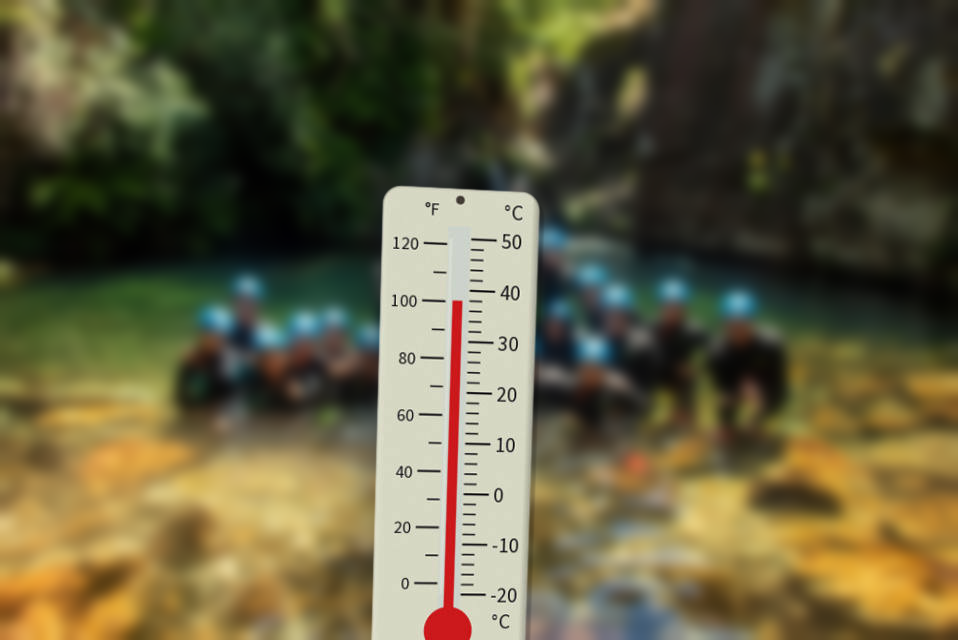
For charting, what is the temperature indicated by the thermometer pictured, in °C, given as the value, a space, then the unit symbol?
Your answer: 38 °C
